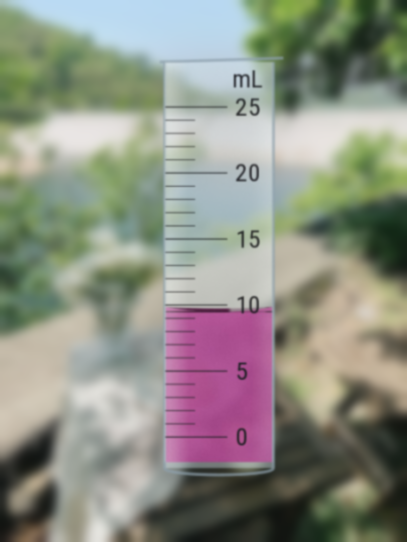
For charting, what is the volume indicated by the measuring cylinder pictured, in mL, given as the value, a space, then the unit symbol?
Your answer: 9.5 mL
